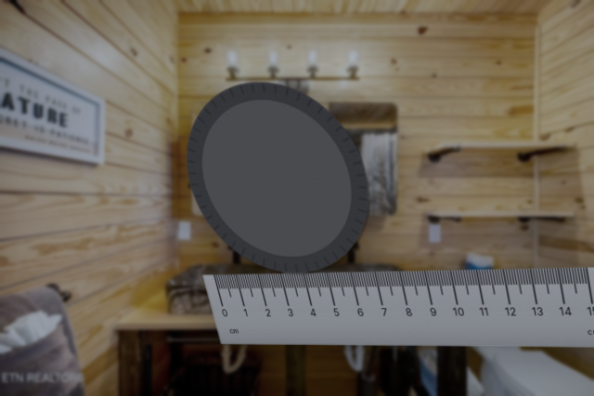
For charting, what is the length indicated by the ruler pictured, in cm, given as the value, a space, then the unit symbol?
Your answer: 7.5 cm
